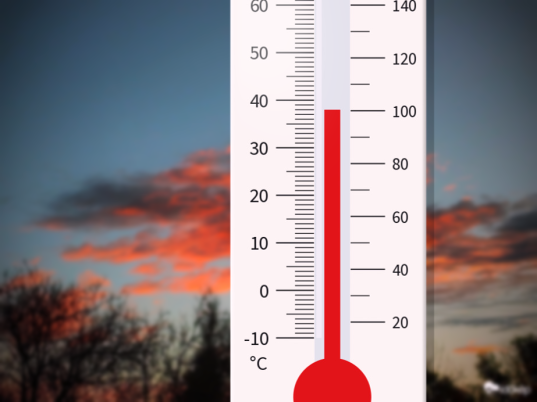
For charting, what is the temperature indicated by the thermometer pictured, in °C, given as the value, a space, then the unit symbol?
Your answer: 38 °C
